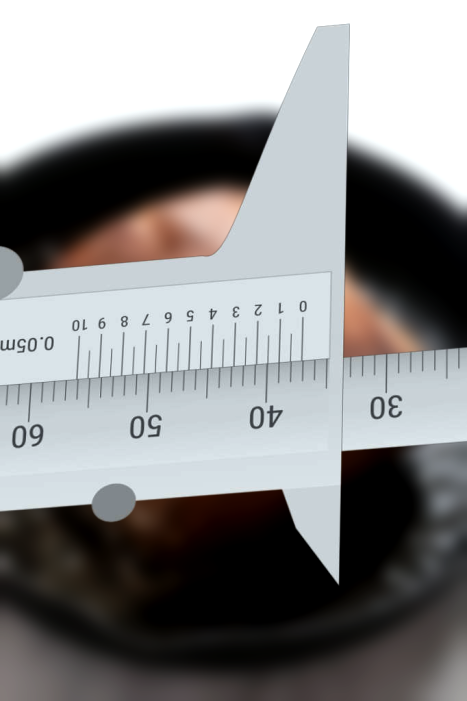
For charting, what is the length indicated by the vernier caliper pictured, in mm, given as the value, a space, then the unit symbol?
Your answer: 37.1 mm
